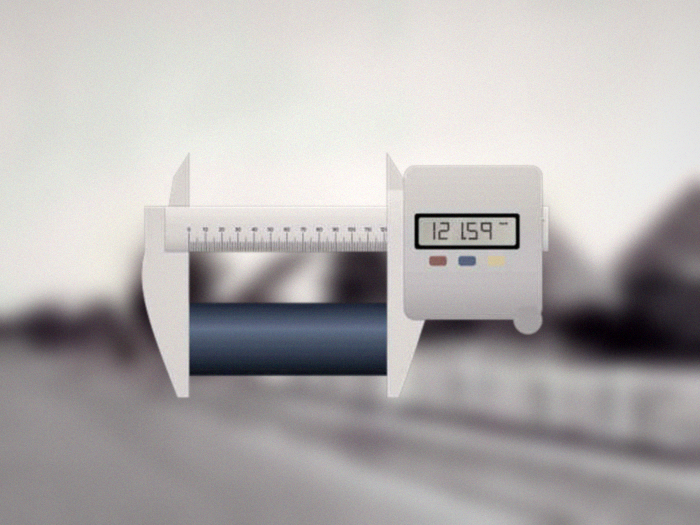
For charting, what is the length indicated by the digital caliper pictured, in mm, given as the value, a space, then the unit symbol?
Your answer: 121.59 mm
